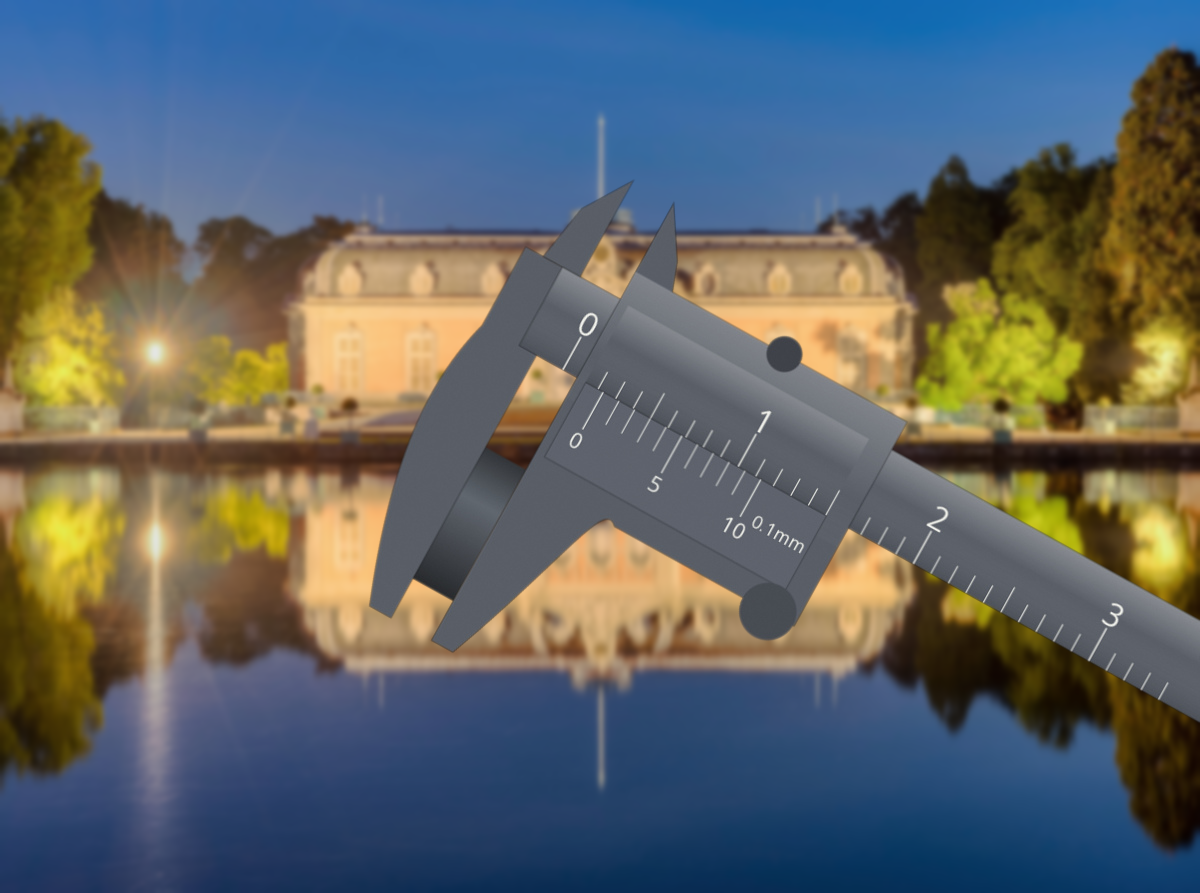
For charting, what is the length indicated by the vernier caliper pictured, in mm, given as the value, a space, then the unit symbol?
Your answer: 2.3 mm
